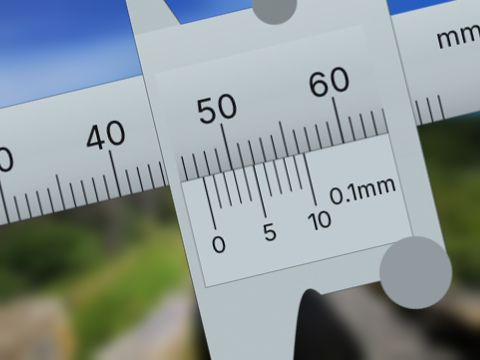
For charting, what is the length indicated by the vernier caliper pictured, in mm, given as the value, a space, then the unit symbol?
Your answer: 47.4 mm
